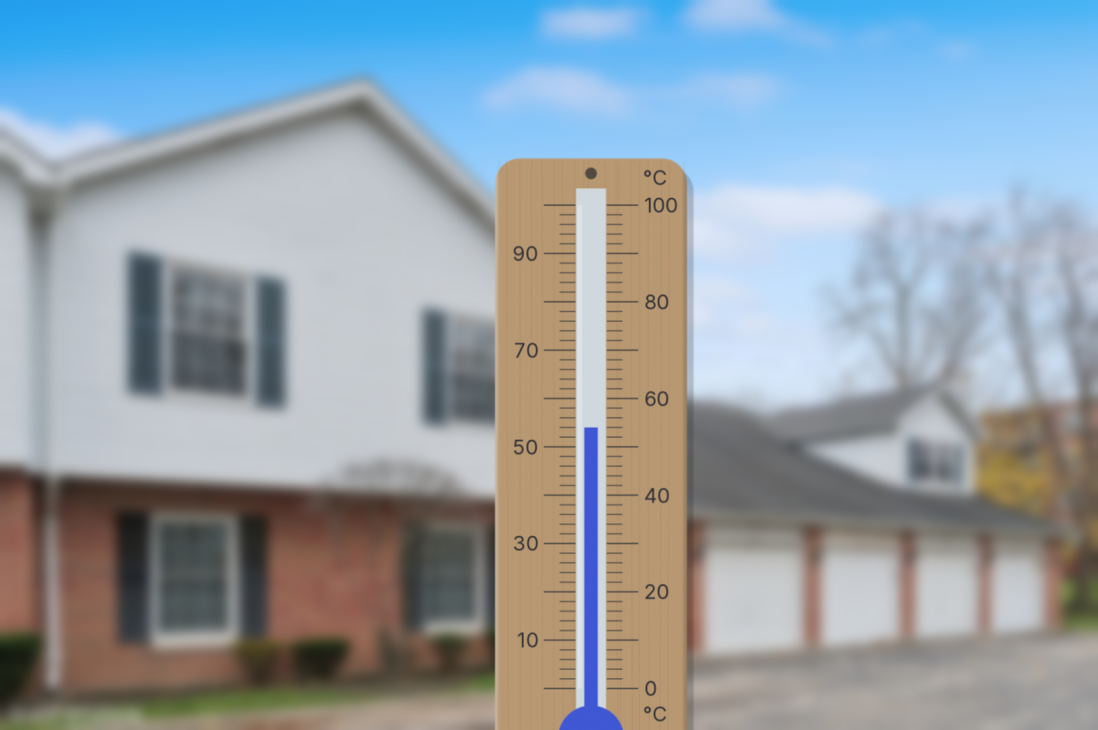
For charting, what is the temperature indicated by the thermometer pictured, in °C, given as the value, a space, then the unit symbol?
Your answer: 54 °C
